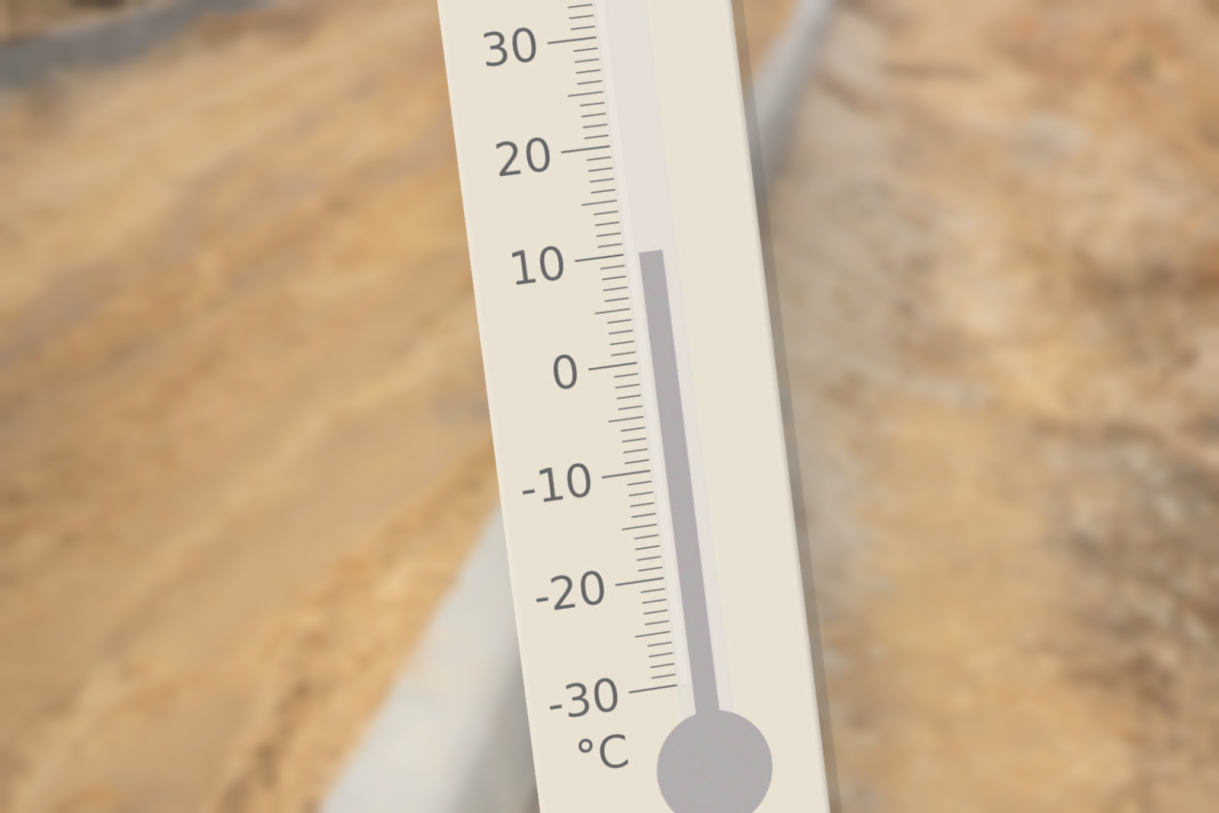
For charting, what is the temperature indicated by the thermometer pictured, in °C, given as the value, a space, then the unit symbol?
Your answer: 10 °C
